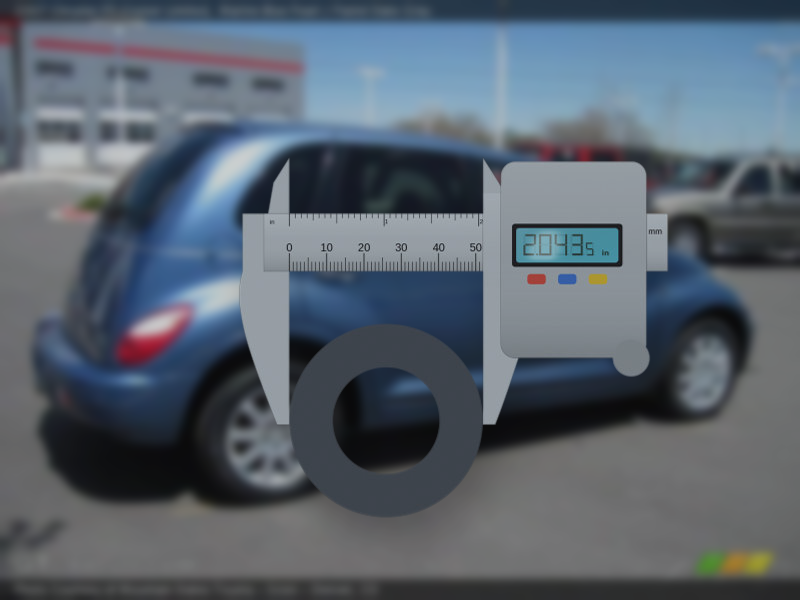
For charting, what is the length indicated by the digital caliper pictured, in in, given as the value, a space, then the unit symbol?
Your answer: 2.0435 in
